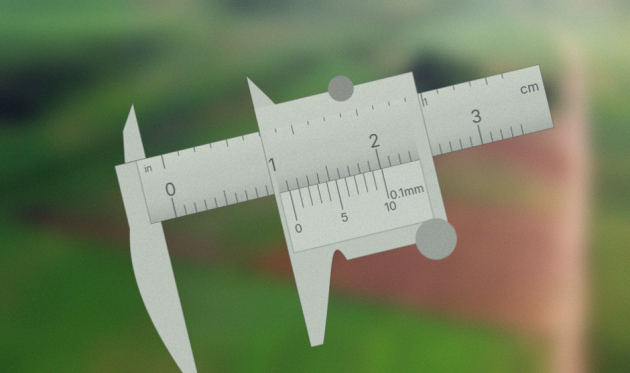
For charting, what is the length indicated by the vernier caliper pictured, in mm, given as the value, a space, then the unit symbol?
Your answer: 11.1 mm
